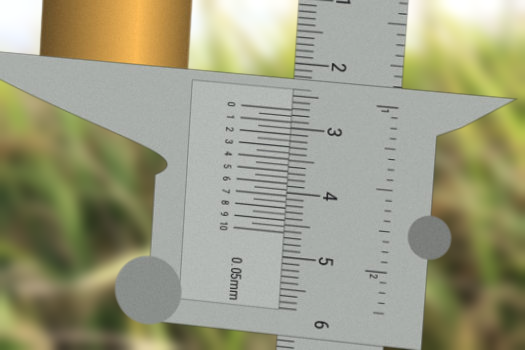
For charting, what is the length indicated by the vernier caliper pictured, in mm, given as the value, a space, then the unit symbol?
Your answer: 27.2 mm
